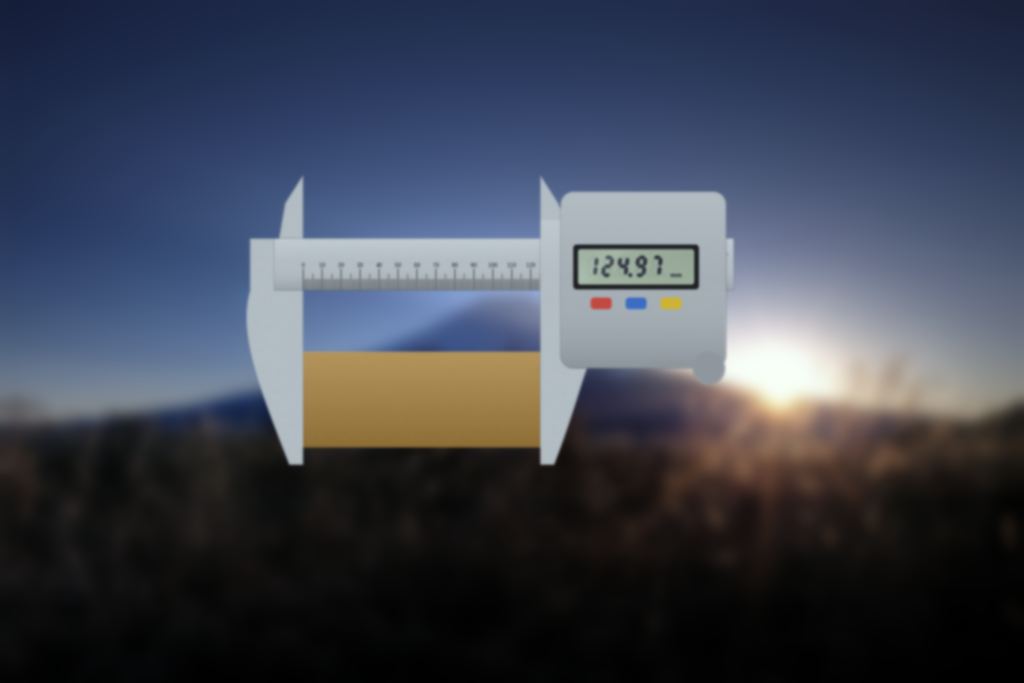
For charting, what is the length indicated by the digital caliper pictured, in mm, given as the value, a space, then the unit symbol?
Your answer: 124.97 mm
